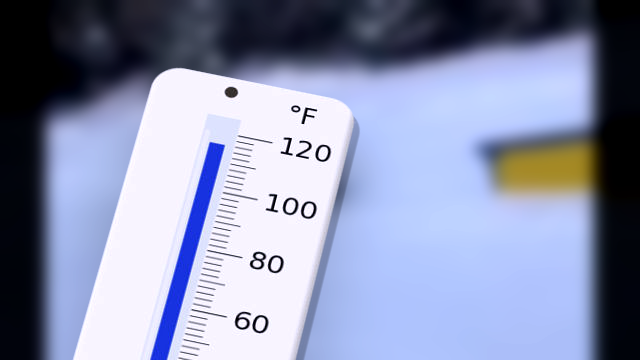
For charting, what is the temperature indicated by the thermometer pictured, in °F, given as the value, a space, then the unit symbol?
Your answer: 116 °F
